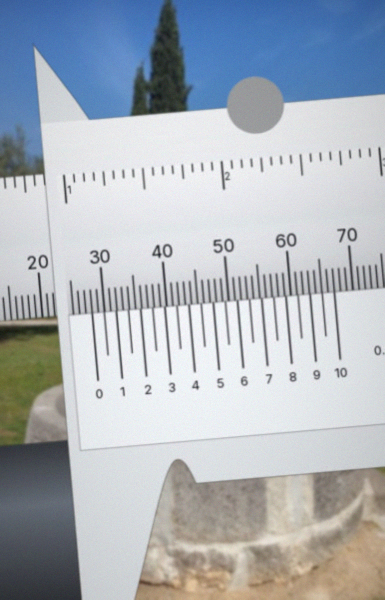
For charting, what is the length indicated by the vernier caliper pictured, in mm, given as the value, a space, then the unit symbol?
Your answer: 28.0 mm
